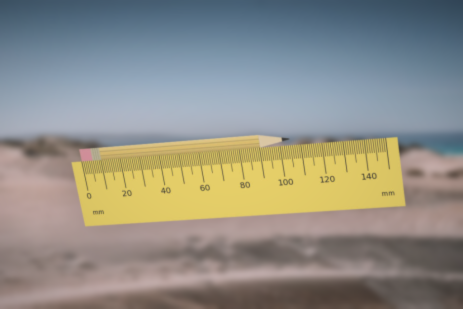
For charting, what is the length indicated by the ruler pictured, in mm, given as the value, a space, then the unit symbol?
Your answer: 105 mm
